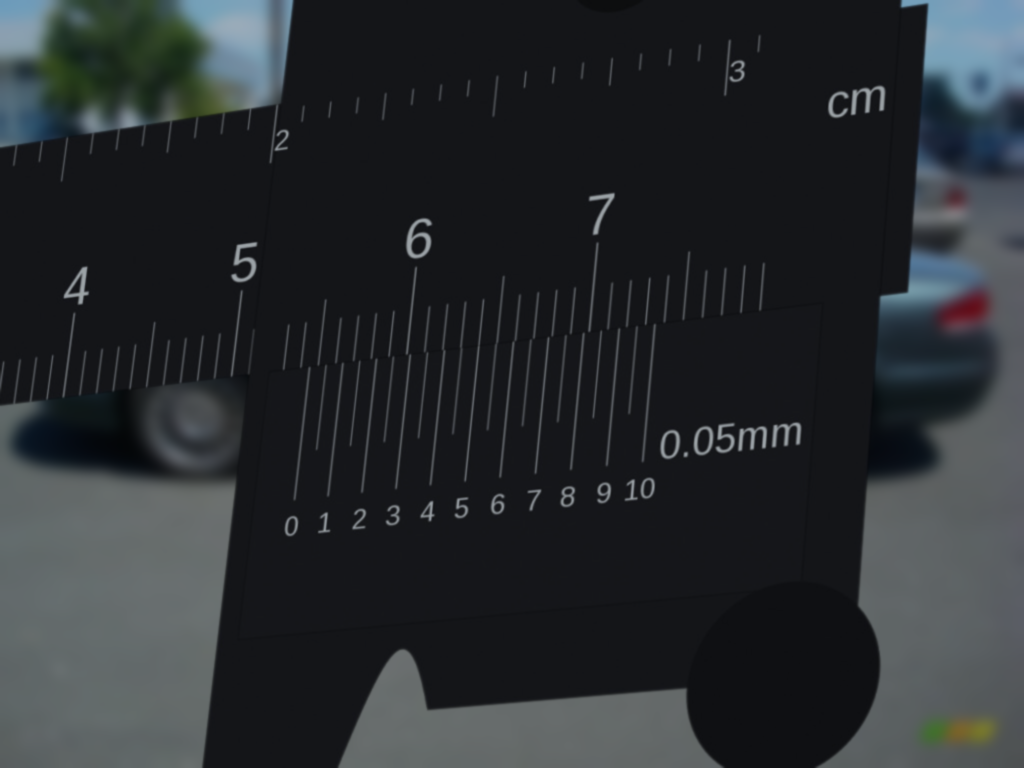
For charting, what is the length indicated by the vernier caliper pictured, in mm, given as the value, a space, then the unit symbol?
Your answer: 54.5 mm
